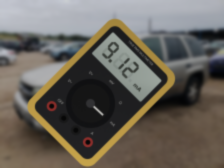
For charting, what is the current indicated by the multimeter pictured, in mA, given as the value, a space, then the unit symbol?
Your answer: 9.12 mA
